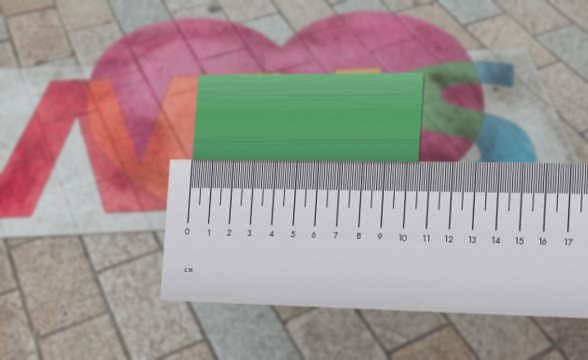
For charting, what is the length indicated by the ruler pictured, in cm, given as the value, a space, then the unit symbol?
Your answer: 10.5 cm
